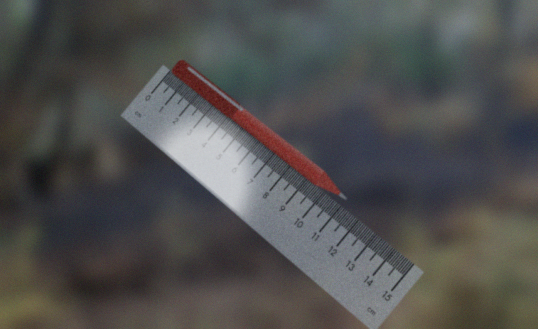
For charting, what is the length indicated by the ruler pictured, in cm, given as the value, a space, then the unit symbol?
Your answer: 11 cm
